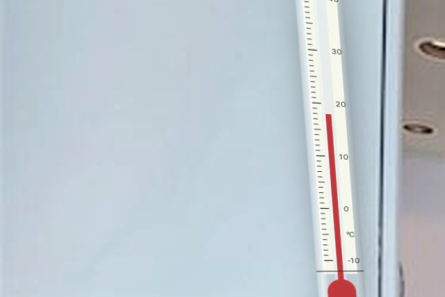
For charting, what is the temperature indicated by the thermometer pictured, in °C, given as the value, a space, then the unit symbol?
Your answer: 18 °C
